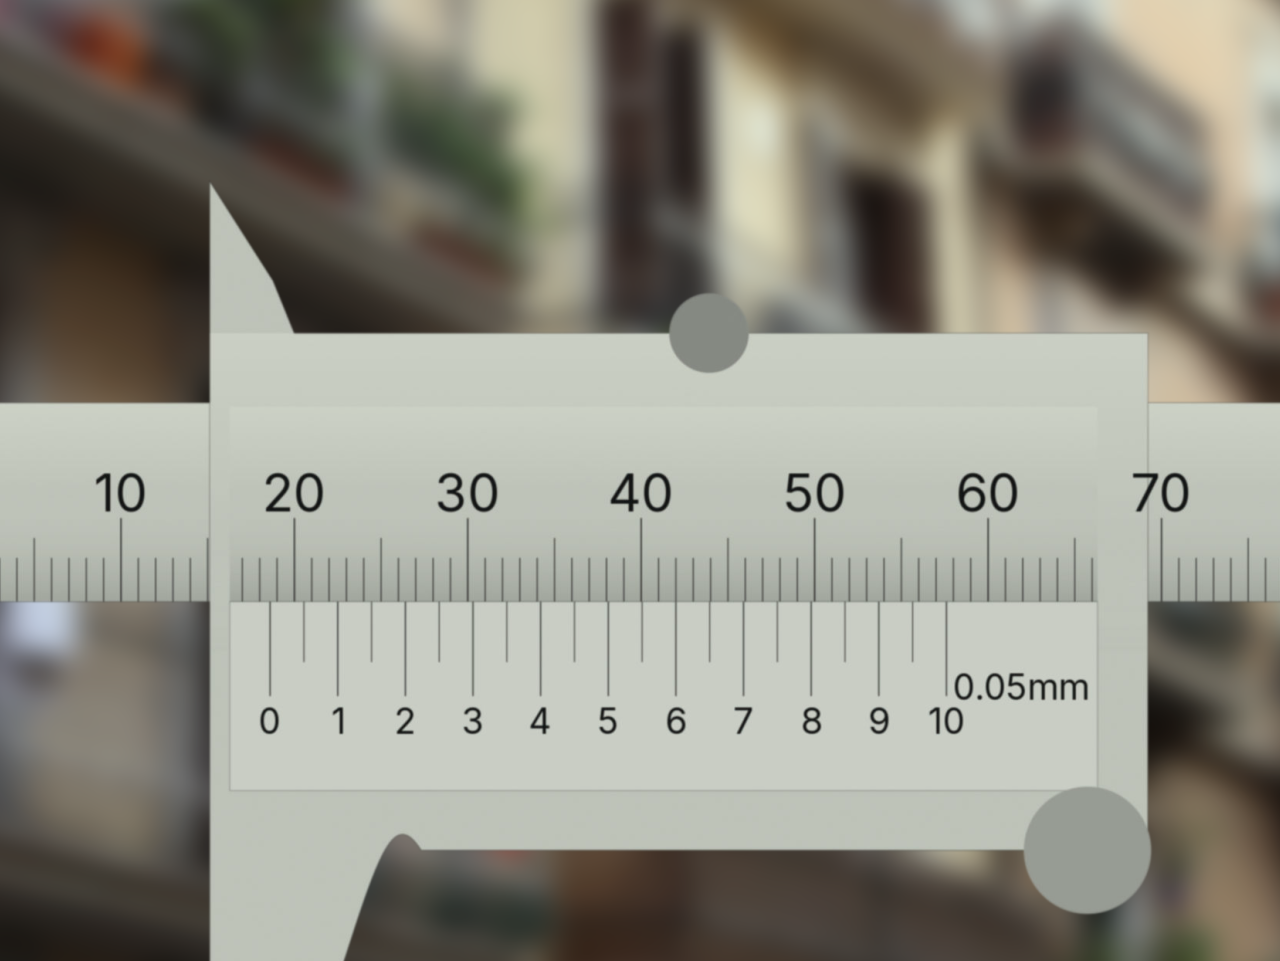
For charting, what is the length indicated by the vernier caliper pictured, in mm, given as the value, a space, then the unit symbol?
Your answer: 18.6 mm
